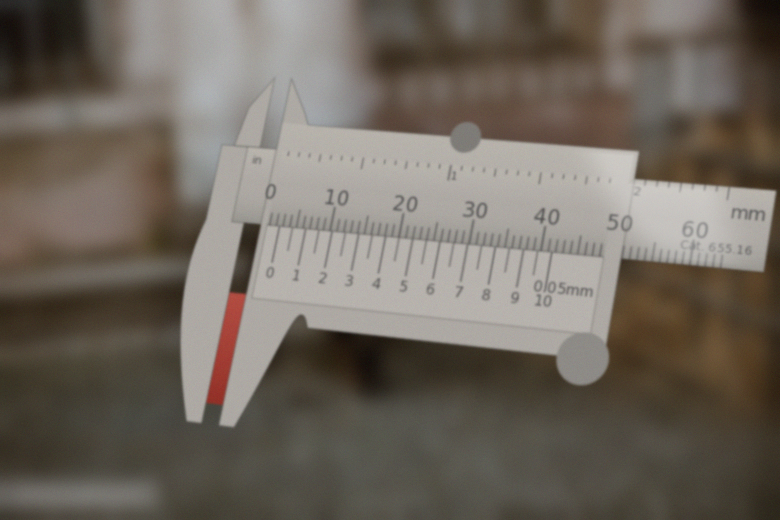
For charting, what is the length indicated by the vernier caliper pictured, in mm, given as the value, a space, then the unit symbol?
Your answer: 2.5 mm
